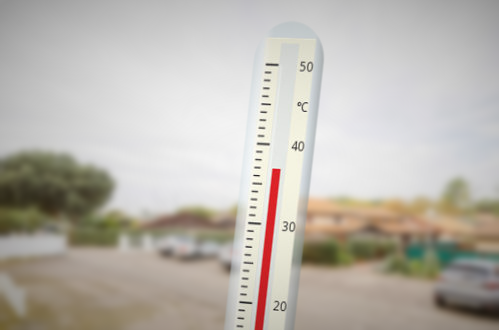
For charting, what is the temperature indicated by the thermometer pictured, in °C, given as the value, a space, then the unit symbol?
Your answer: 37 °C
